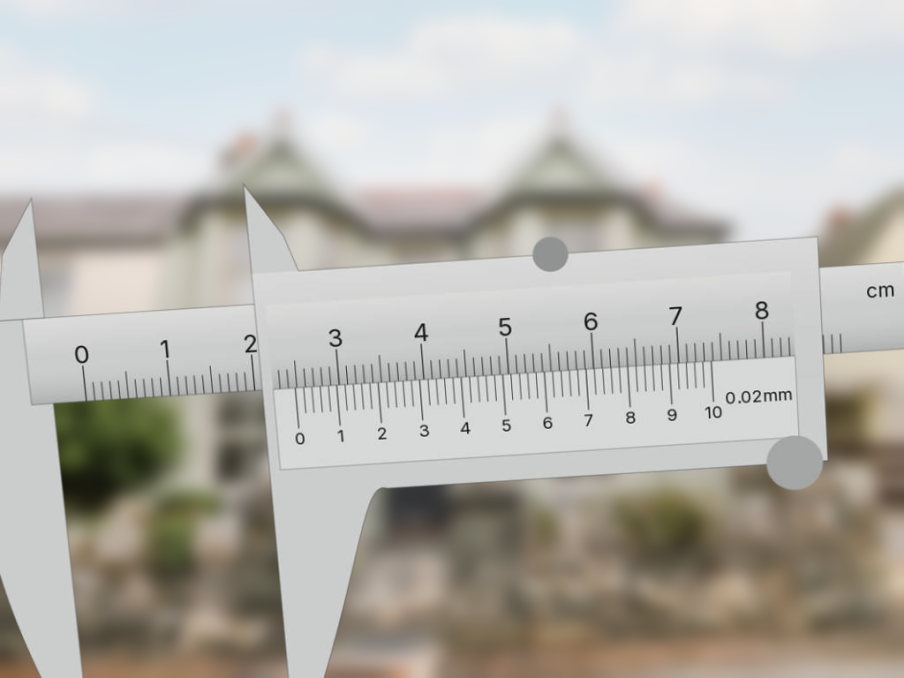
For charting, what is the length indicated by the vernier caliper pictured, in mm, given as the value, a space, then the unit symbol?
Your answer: 24.8 mm
